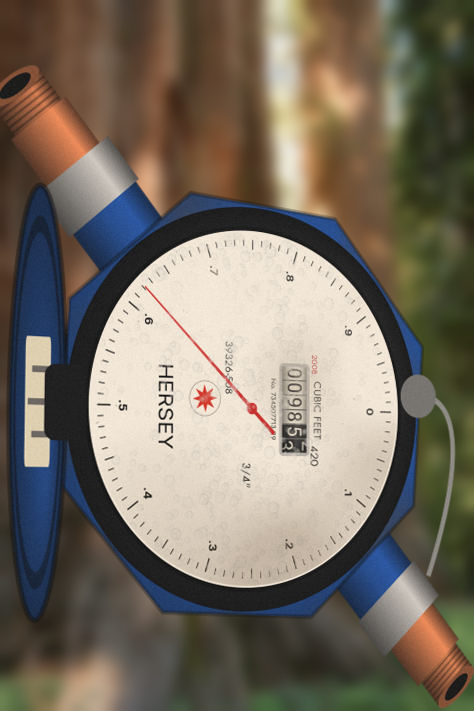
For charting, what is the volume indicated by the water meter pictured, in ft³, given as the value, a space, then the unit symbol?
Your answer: 9852.62 ft³
